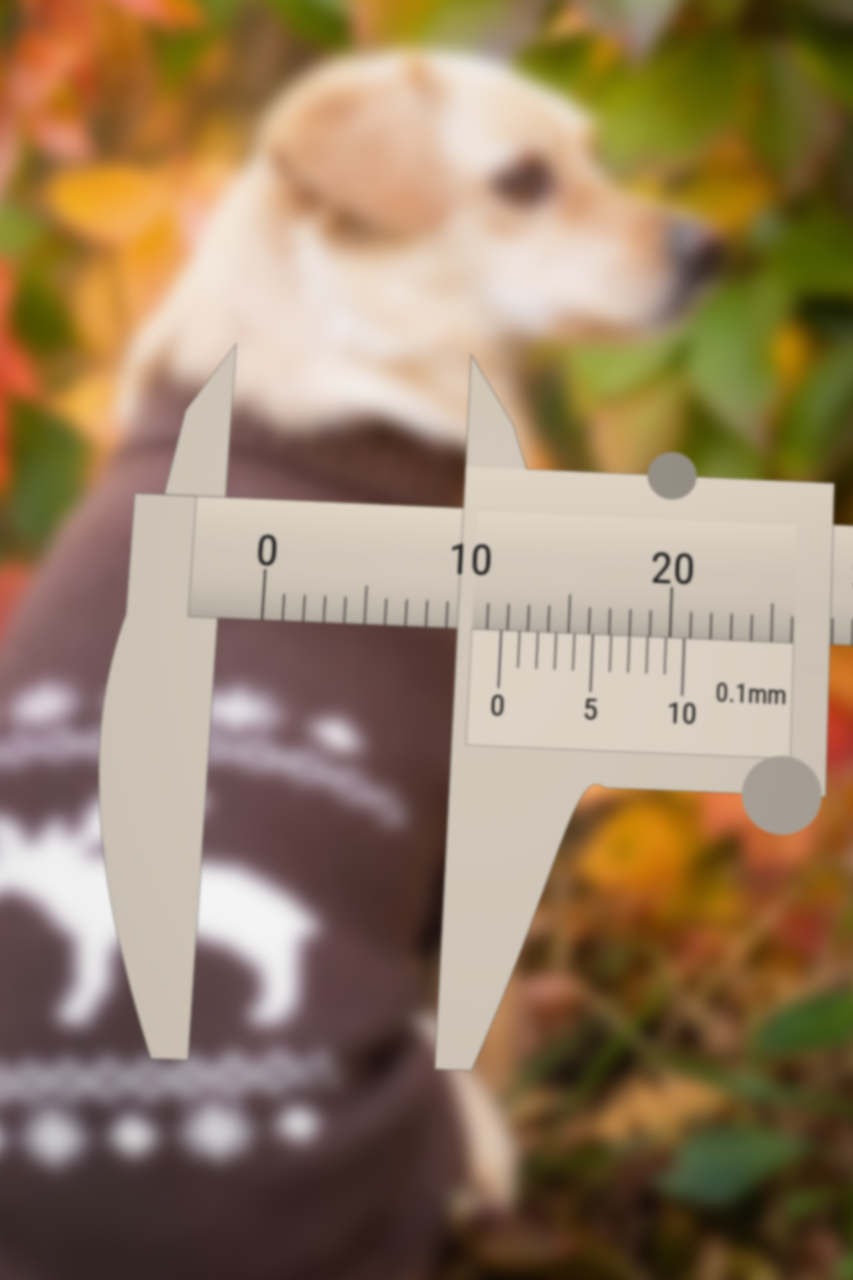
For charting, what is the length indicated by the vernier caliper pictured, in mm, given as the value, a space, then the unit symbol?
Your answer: 11.7 mm
